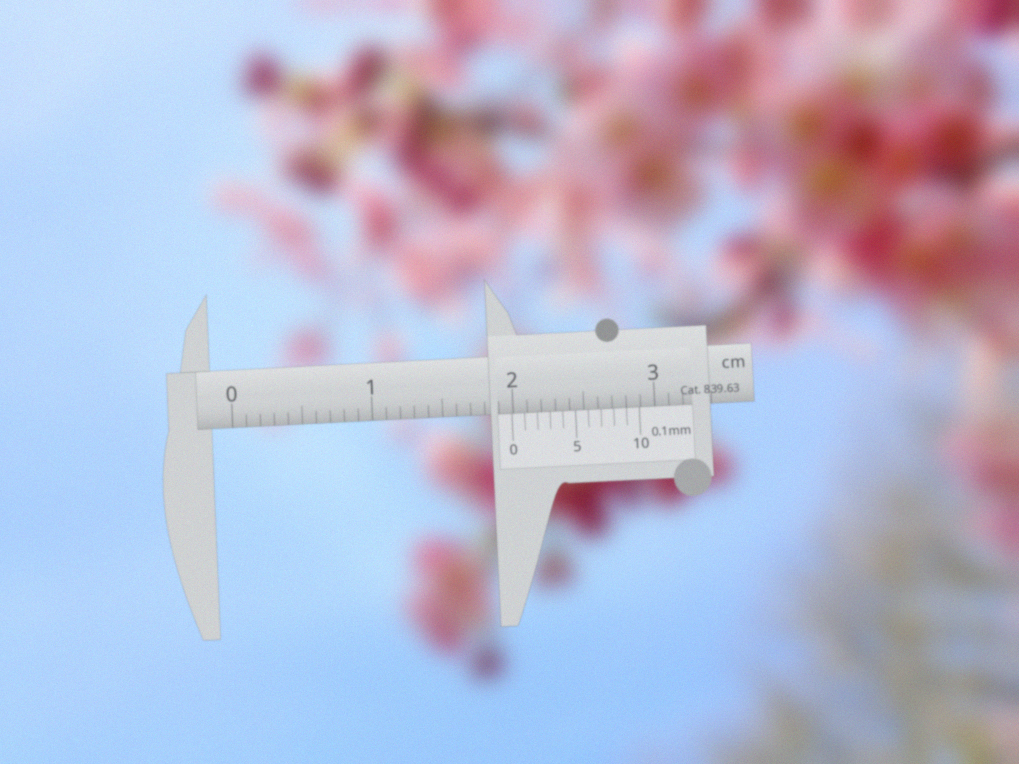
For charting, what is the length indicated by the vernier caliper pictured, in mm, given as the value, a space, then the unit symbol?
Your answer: 19.9 mm
